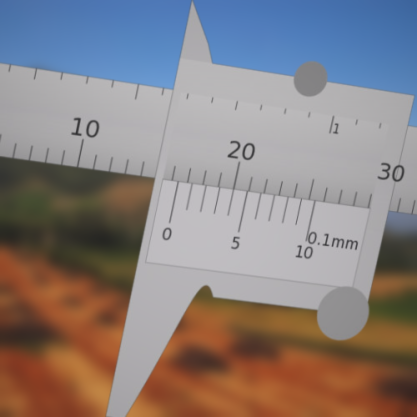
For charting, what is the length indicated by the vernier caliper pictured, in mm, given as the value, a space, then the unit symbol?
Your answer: 16.4 mm
